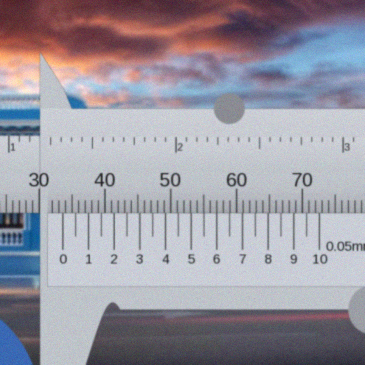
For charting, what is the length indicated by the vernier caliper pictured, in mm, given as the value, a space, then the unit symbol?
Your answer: 33.6 mm
